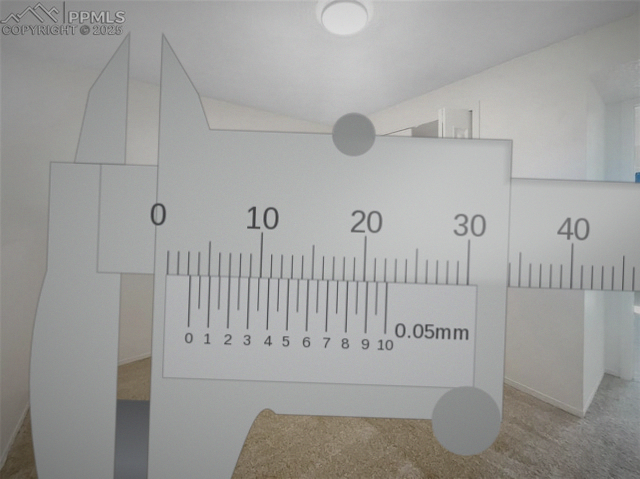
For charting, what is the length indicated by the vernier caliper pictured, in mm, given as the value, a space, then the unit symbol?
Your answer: 3.2 mm
